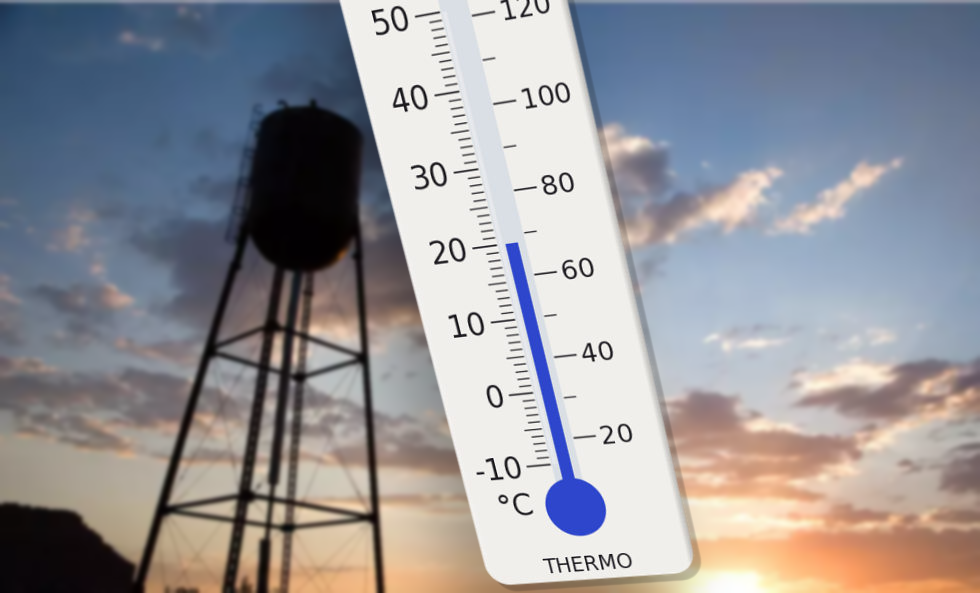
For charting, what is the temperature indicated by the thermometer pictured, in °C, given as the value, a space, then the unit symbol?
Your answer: 20 °C
